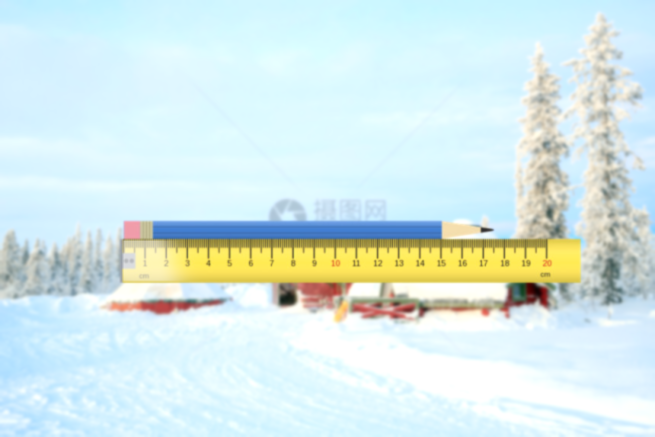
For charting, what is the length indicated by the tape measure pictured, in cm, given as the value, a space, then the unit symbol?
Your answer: 17.5 cm
